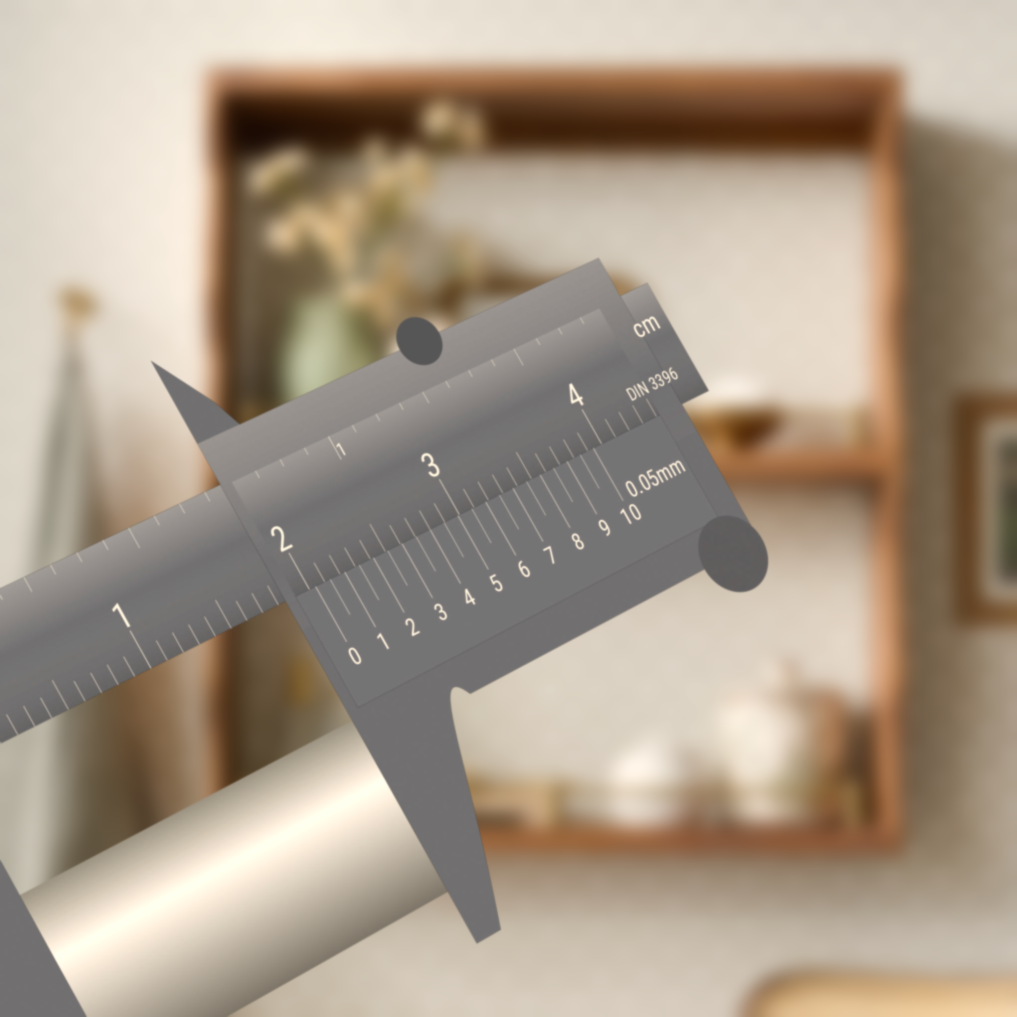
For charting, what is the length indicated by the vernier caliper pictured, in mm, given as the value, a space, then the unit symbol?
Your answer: 20.4 mm
